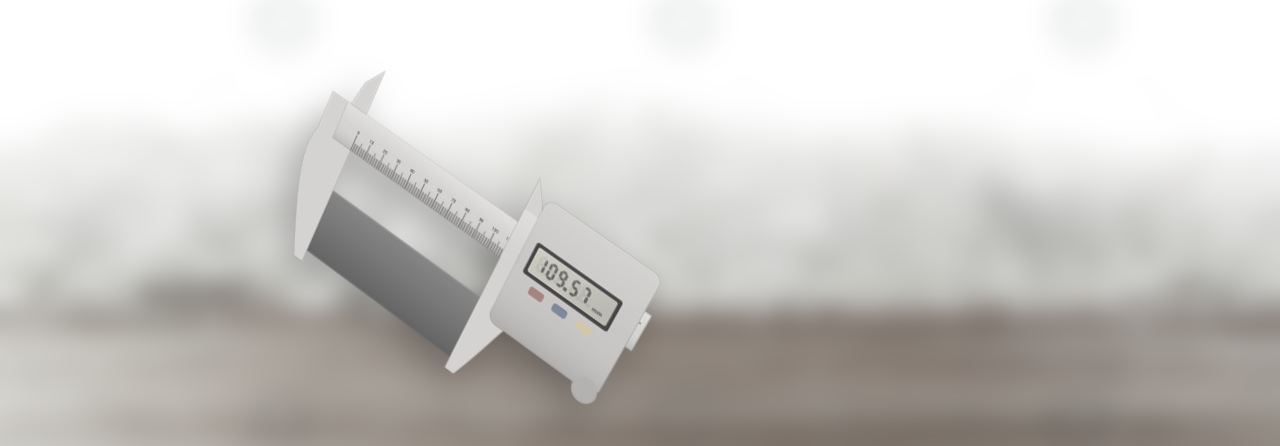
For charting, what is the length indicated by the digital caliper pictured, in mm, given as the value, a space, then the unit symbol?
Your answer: 109.57 mm
